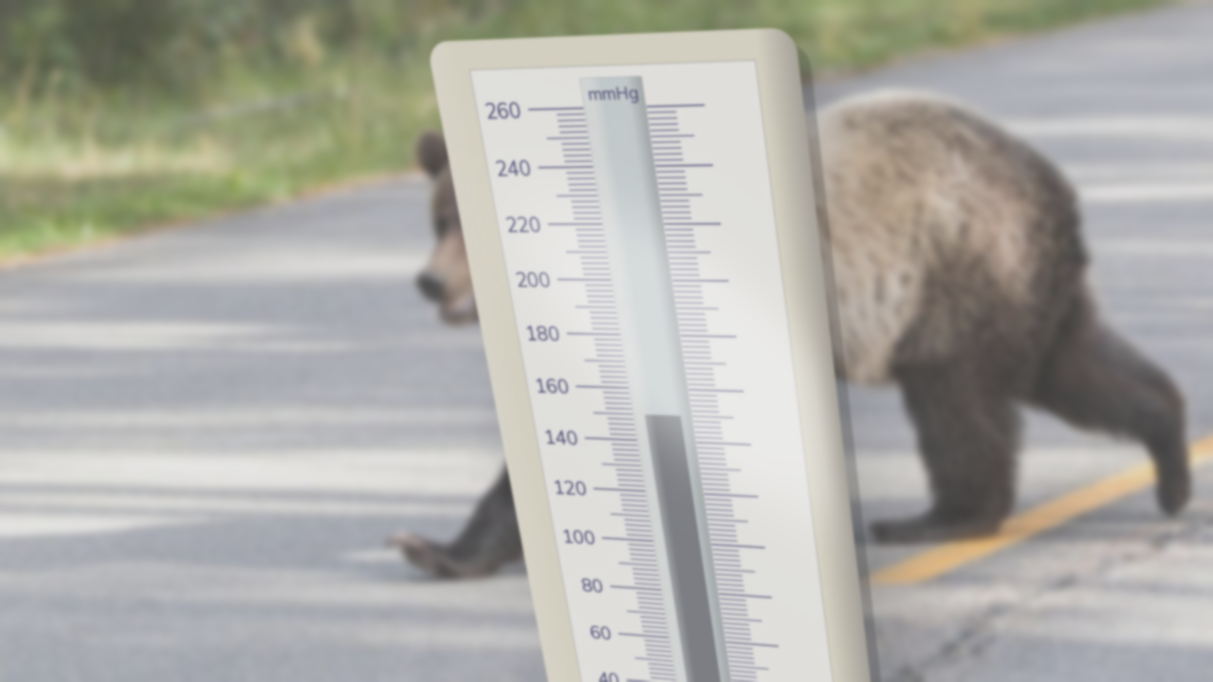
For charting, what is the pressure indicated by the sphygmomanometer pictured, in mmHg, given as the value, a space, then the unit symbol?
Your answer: 150 mmHg
